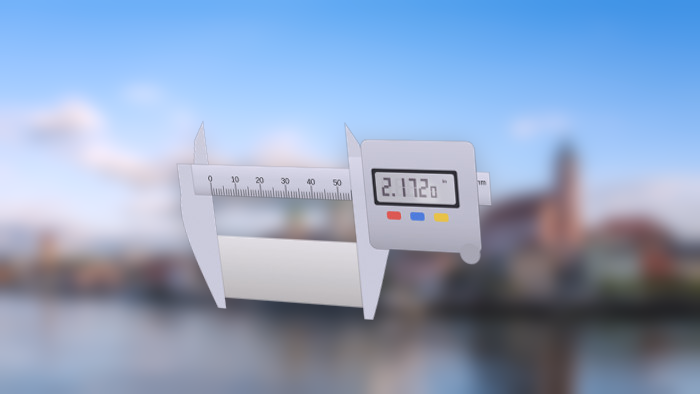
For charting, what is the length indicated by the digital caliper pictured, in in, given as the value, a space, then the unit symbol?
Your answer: 2.1720 in
